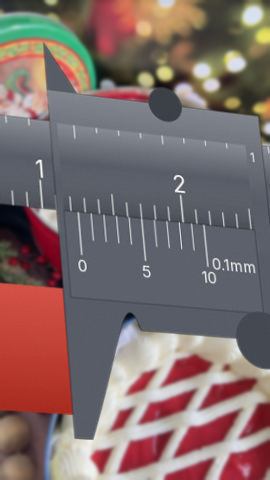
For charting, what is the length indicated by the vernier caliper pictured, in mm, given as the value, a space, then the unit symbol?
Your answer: 12.5 mm
